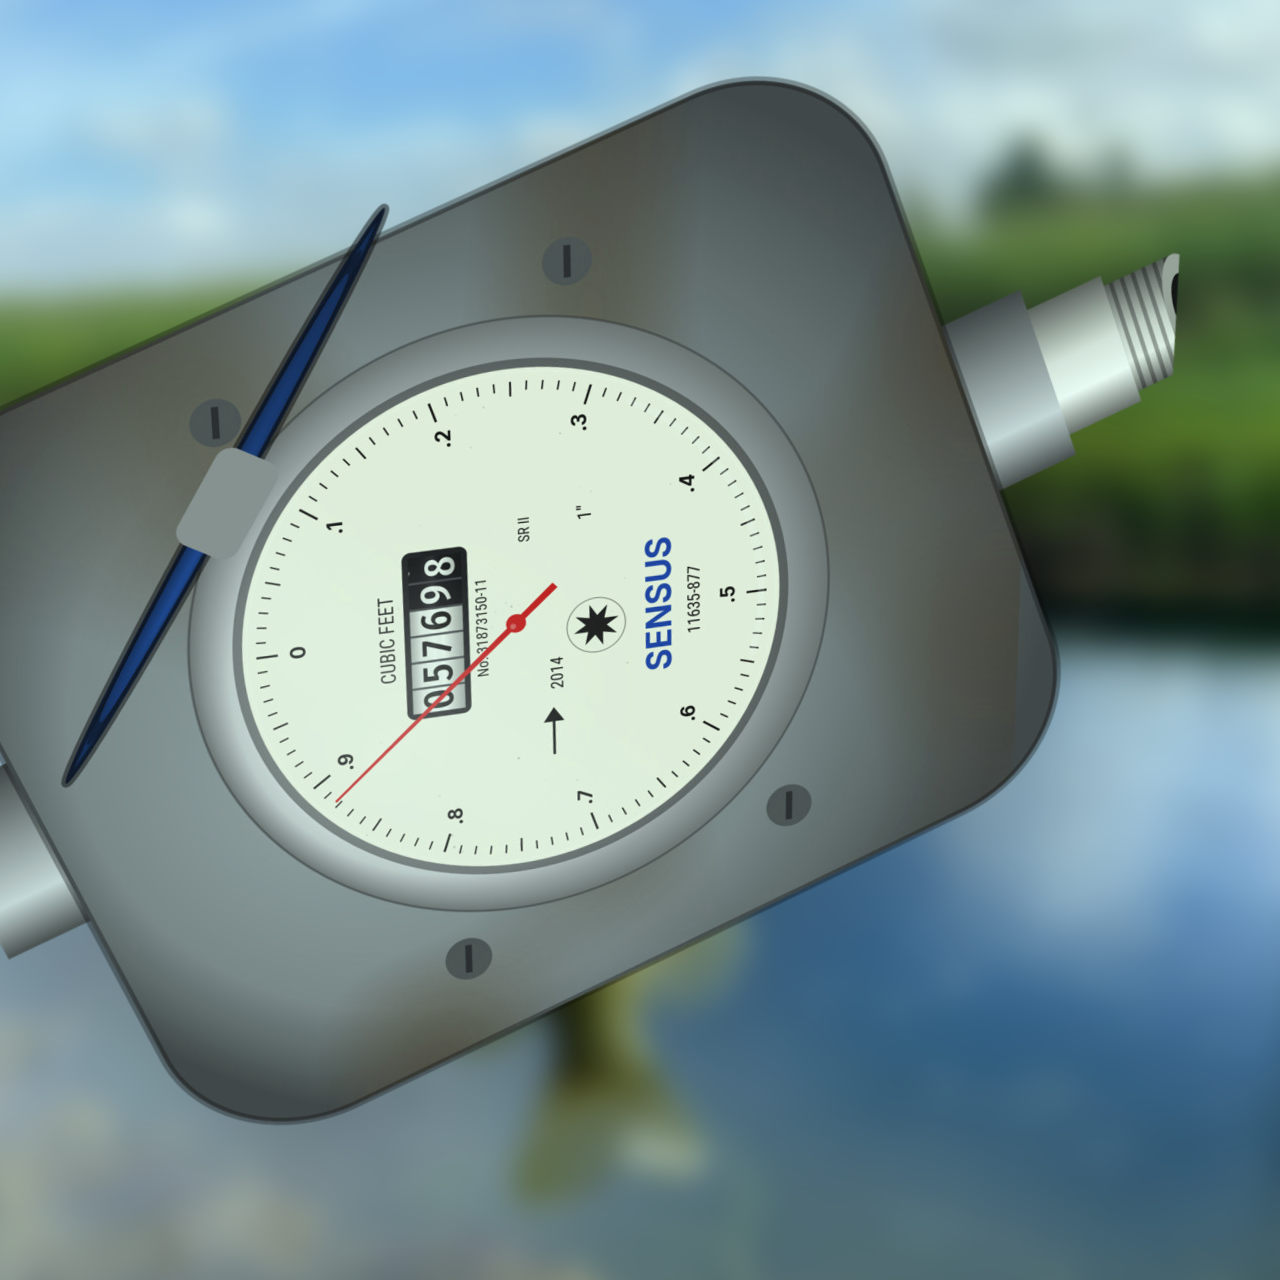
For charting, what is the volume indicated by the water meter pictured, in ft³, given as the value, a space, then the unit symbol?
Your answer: 57697.88 ft³
